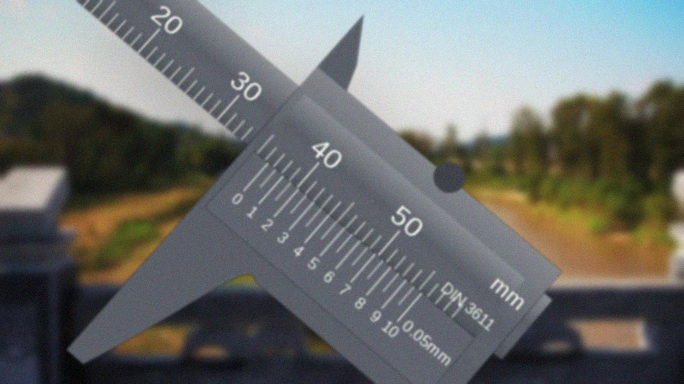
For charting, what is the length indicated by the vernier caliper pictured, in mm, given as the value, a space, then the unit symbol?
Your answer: 36.4 mm
